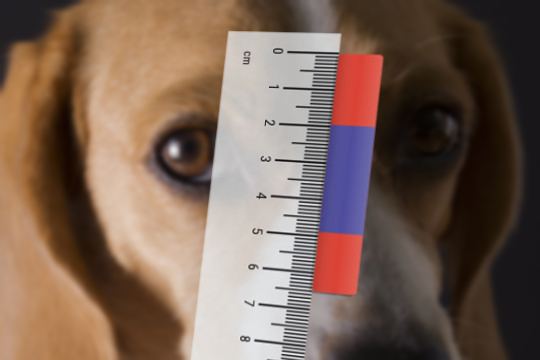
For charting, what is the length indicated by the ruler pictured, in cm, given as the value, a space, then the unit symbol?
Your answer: 6.5 cm
